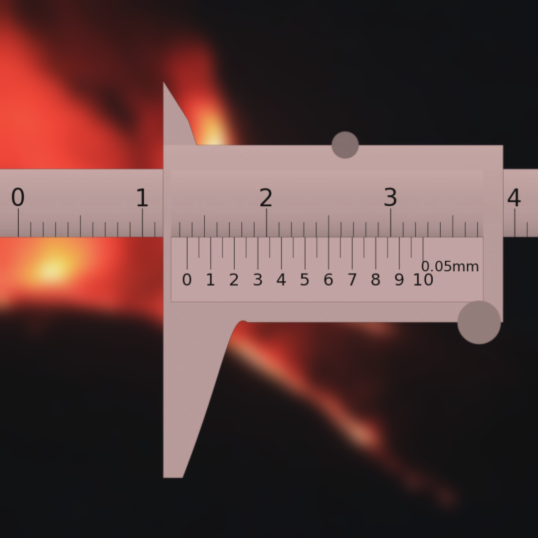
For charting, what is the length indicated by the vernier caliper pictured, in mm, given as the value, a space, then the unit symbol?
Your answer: 13.6 mm
